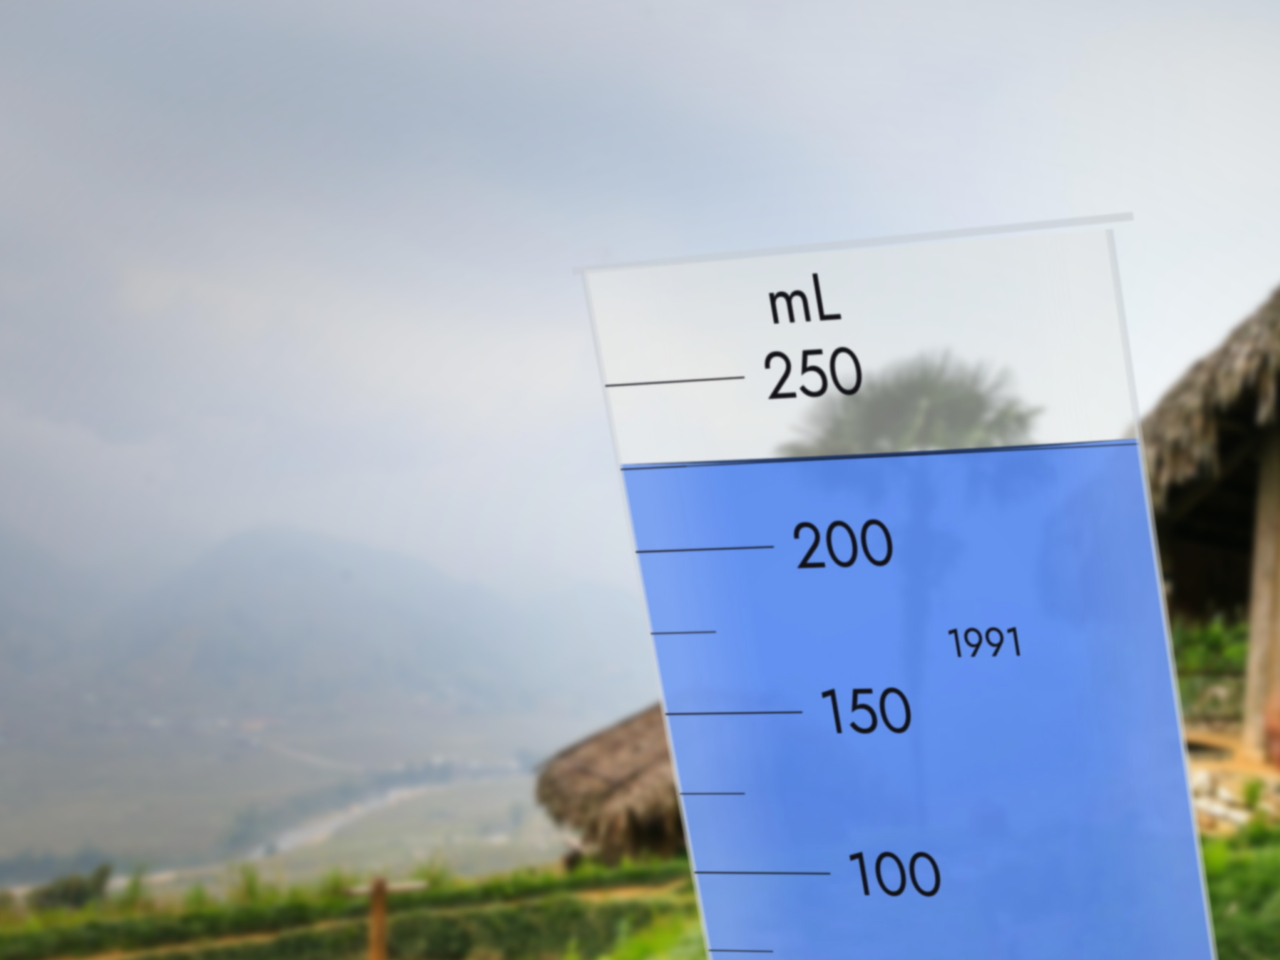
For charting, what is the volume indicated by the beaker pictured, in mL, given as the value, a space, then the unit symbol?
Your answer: 225 mL
